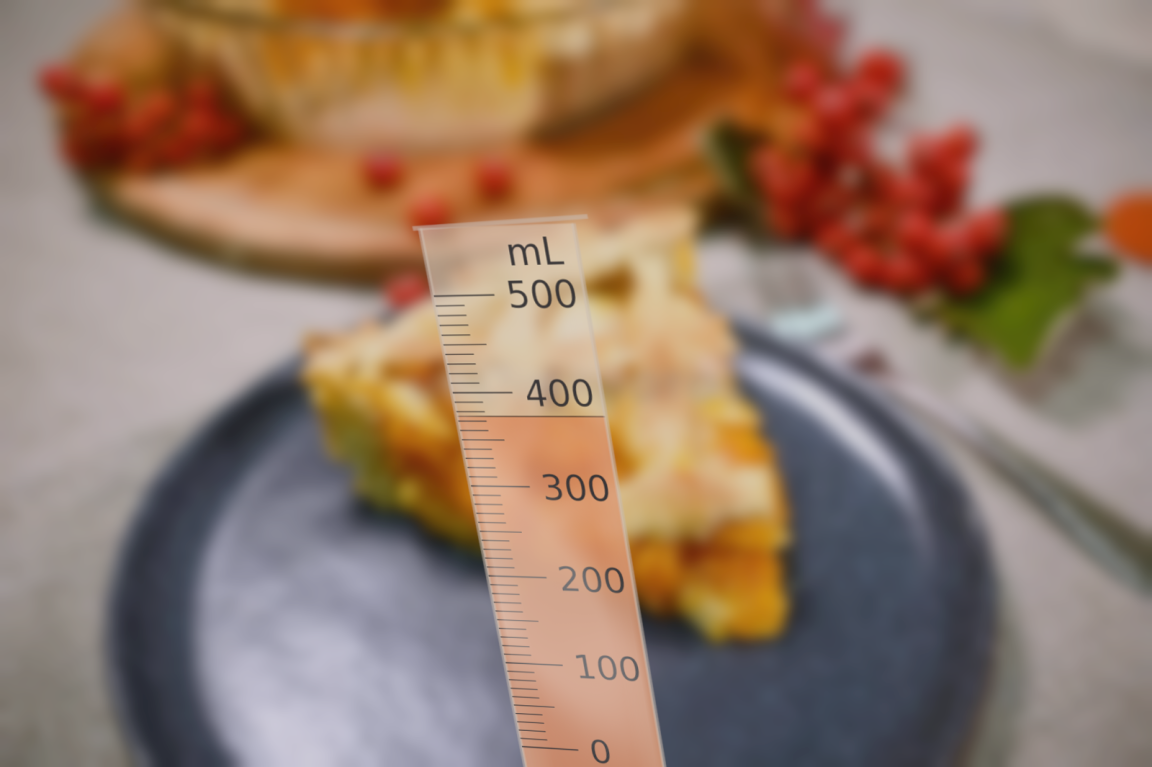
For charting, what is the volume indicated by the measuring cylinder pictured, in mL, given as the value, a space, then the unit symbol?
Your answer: 375 mL
